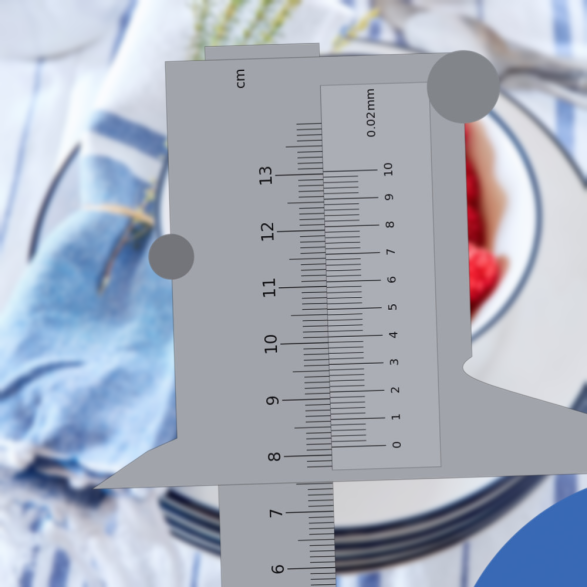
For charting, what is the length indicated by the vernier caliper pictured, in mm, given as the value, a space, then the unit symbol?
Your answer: 81.4 mm
